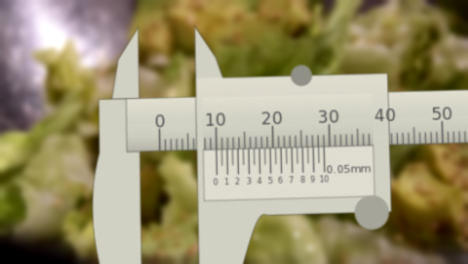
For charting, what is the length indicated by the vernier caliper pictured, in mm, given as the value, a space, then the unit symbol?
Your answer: 10.0 mm
